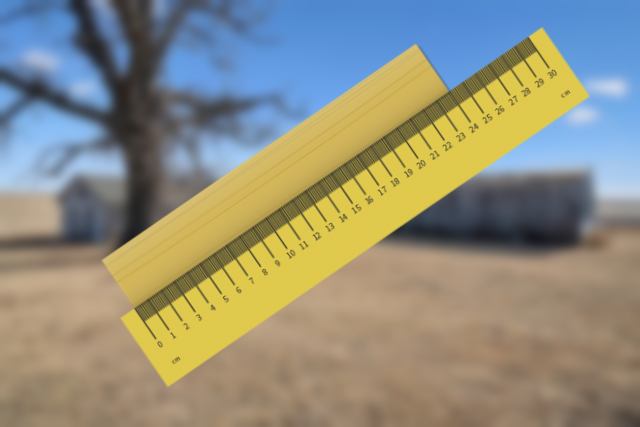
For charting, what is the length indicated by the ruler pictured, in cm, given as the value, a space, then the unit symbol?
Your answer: 24 cm
